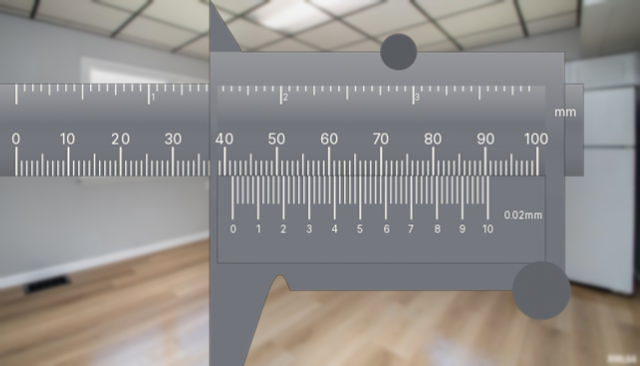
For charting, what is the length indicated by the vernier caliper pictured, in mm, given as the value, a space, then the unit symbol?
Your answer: 41.5 mm
